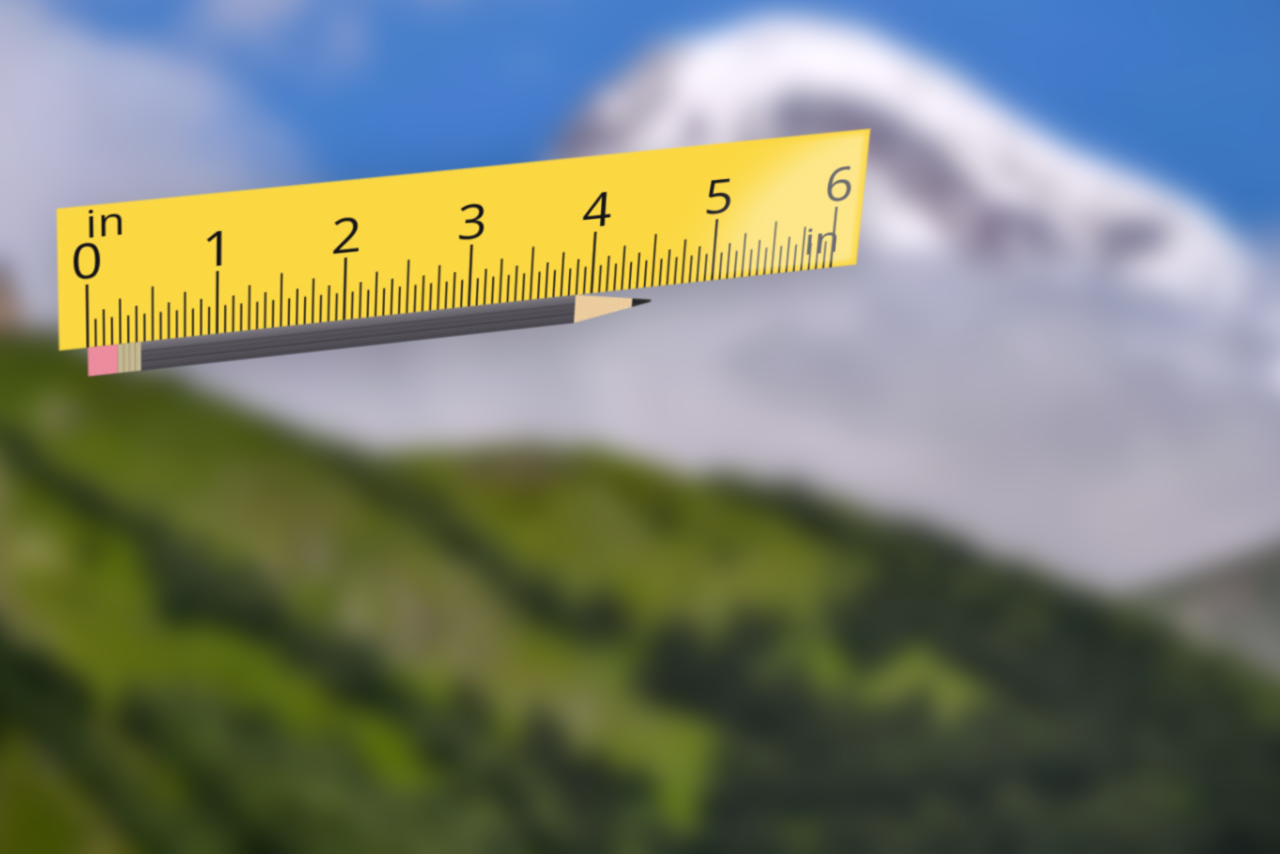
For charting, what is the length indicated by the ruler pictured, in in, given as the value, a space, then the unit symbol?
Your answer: 4.5 in
